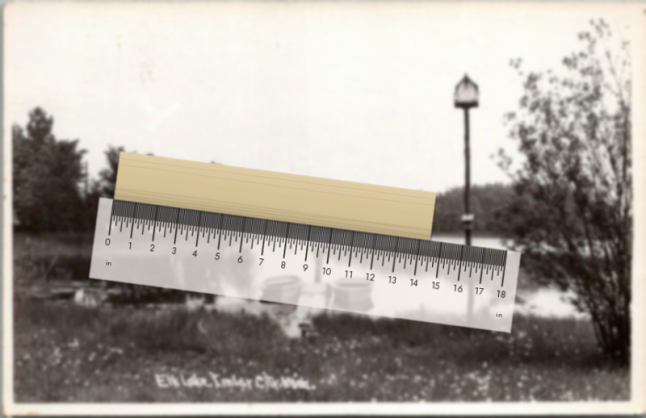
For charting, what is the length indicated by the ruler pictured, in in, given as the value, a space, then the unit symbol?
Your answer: 14.5 in
